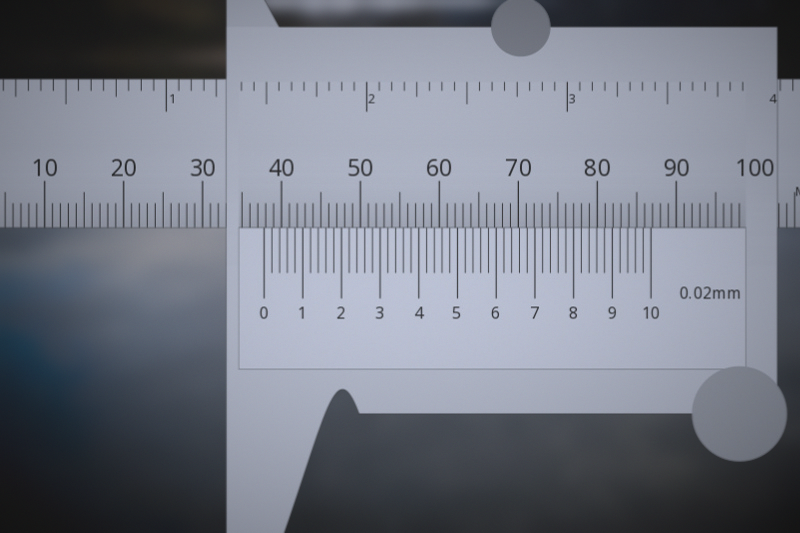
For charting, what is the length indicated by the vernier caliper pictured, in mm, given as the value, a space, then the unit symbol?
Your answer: 37.8 mm
